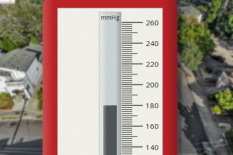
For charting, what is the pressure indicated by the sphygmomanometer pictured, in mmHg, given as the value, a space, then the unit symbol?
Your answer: 180 mmHg
